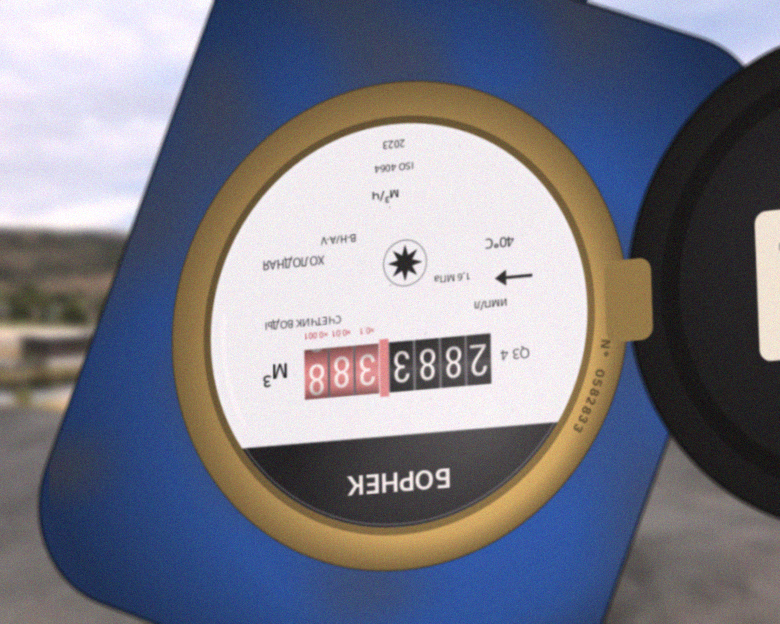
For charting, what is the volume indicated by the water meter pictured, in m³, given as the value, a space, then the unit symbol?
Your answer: 2883.388 m³
